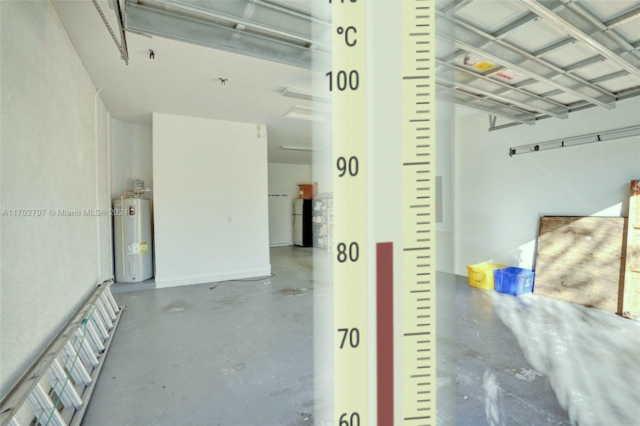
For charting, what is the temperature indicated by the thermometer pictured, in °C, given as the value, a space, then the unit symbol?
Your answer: 81 °C
